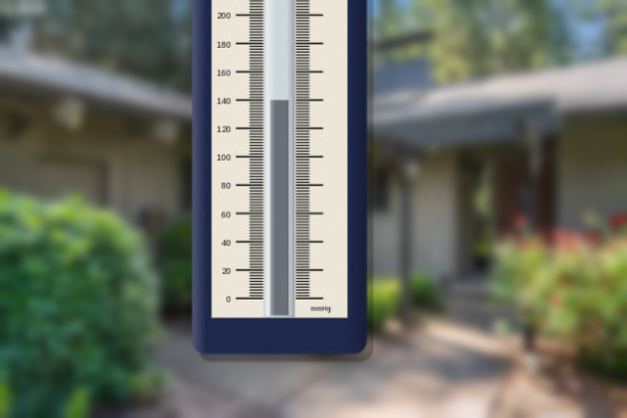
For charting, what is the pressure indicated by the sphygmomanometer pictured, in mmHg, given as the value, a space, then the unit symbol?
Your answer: 140 mmHg
